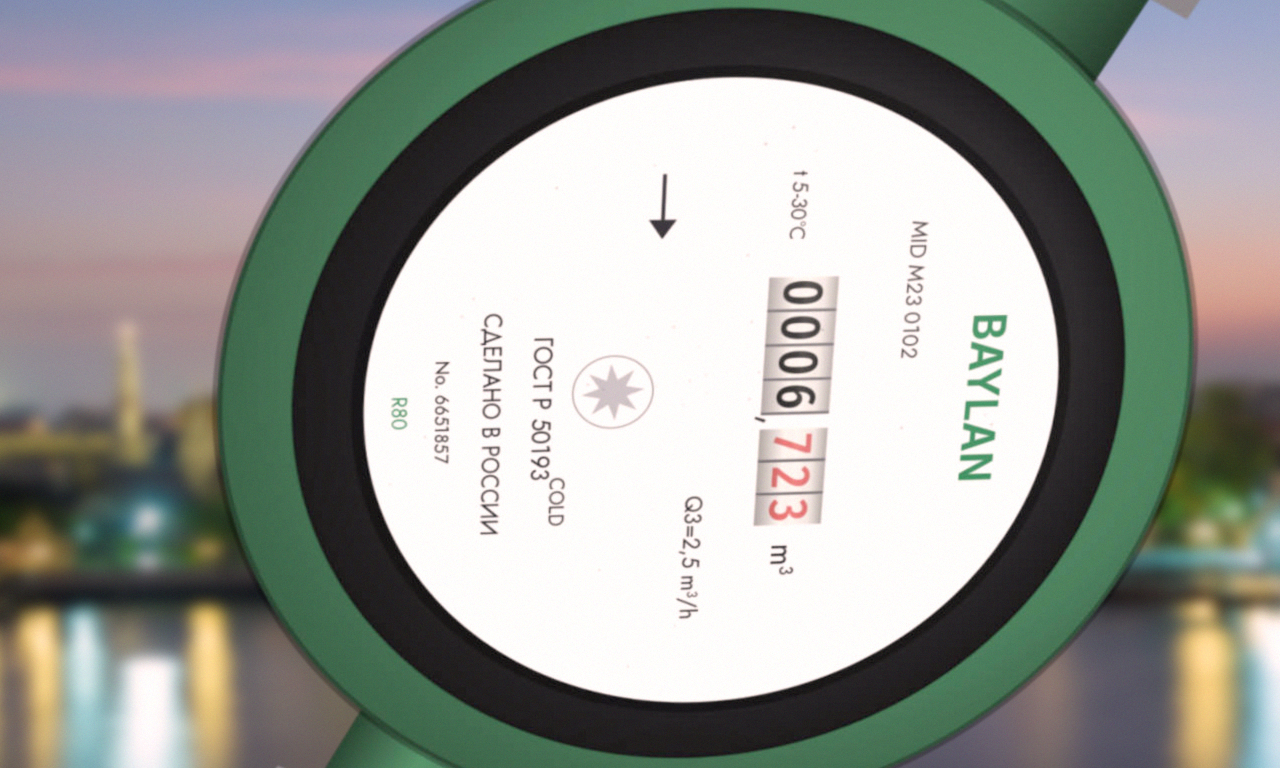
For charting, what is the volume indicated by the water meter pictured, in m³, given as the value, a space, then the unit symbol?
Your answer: 6.723 m³
